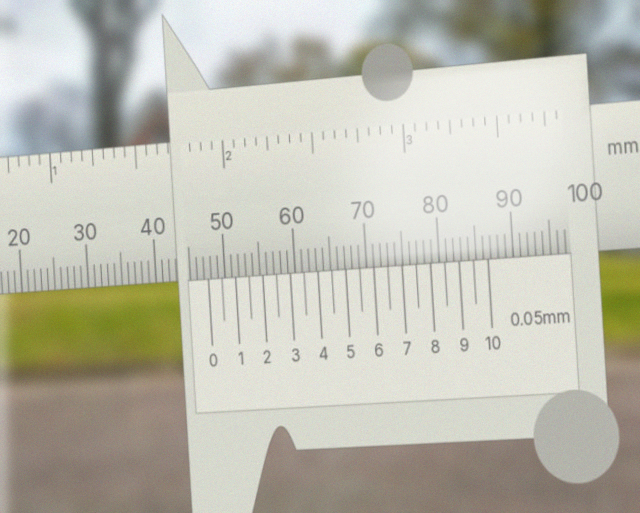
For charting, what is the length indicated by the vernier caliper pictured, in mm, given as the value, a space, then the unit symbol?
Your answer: 47.6 mm
